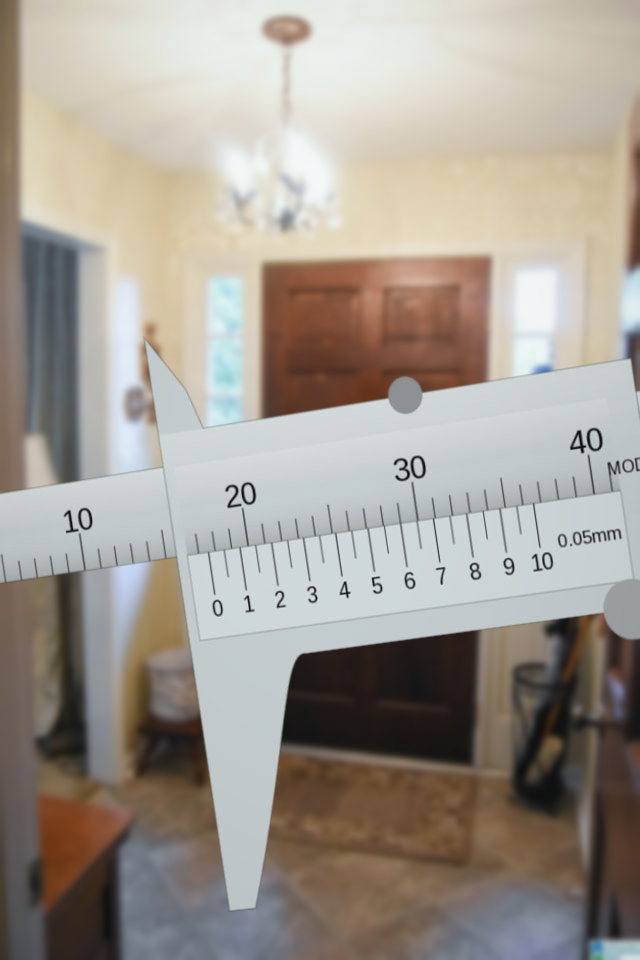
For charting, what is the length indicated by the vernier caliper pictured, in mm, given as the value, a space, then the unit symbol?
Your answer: 17.6 mm
